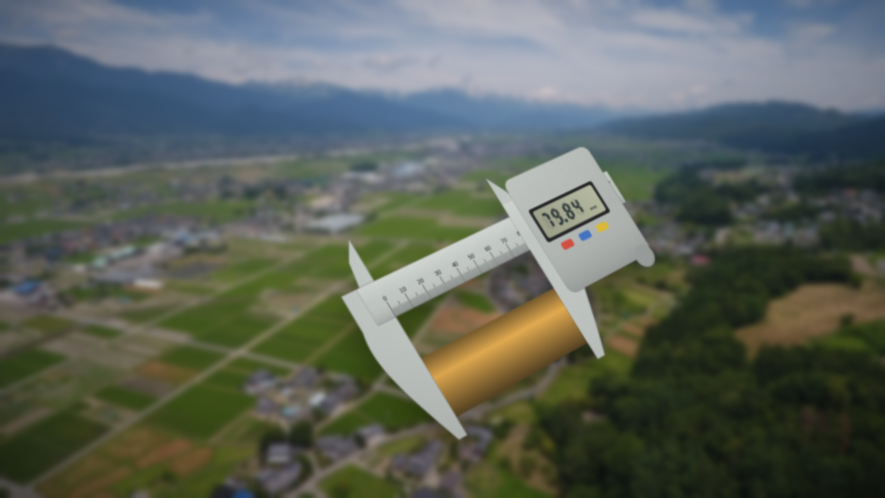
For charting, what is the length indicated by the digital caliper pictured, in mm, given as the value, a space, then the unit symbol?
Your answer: 79.84 mm
